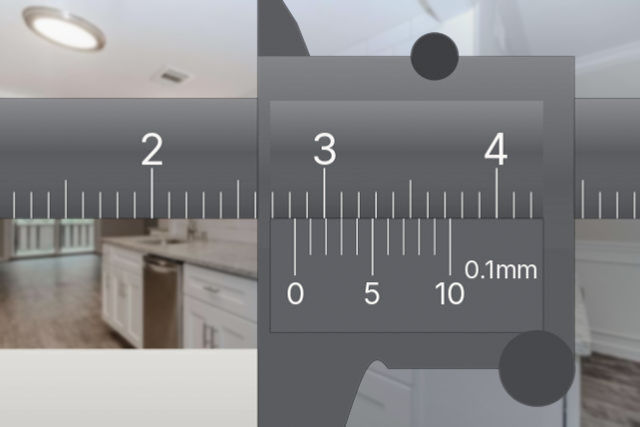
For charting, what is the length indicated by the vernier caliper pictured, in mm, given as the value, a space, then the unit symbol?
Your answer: 28.3 mm
